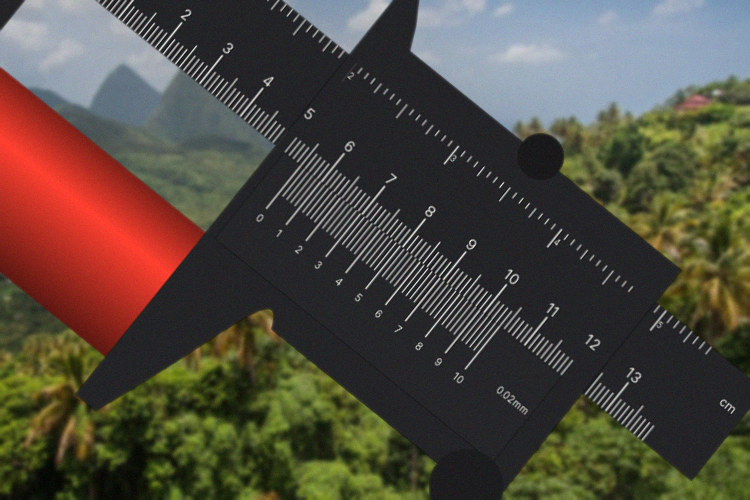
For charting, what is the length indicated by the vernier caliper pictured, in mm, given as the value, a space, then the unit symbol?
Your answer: 55.0 mm
